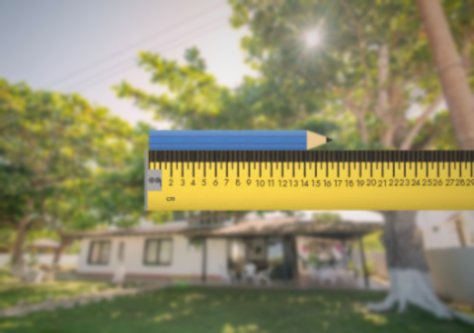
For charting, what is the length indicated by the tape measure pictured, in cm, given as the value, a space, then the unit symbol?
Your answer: 16.5 cm
